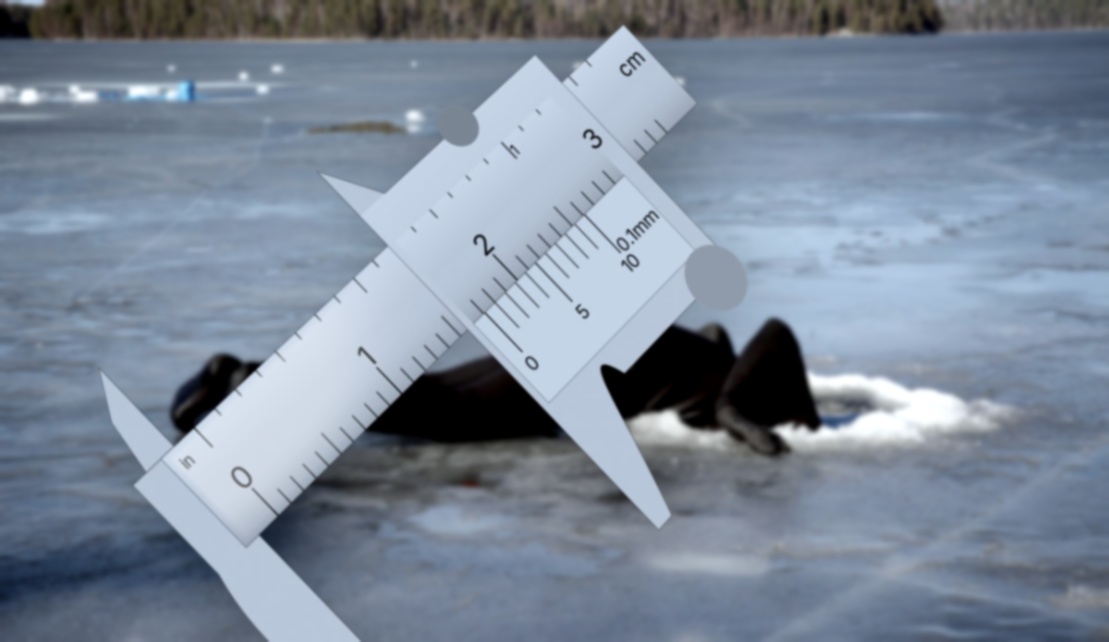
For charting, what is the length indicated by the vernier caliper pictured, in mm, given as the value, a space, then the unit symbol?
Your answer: 17.1 mm
